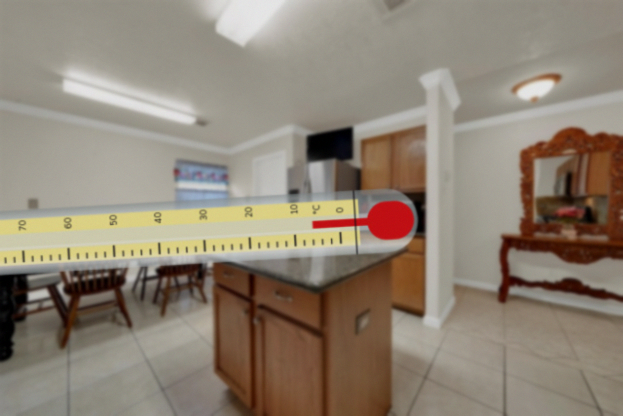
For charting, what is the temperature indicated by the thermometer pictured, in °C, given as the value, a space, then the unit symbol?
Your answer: 6 °C
